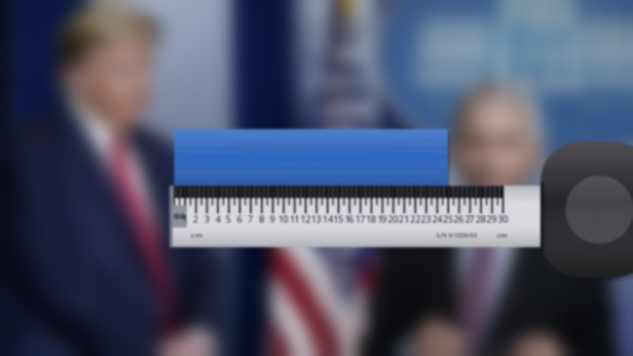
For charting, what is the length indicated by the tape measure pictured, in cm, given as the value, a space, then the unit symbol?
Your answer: 25 cm
